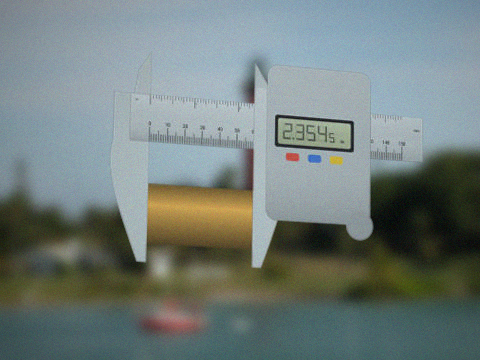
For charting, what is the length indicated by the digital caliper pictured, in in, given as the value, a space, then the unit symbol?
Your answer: 2.3545 in
